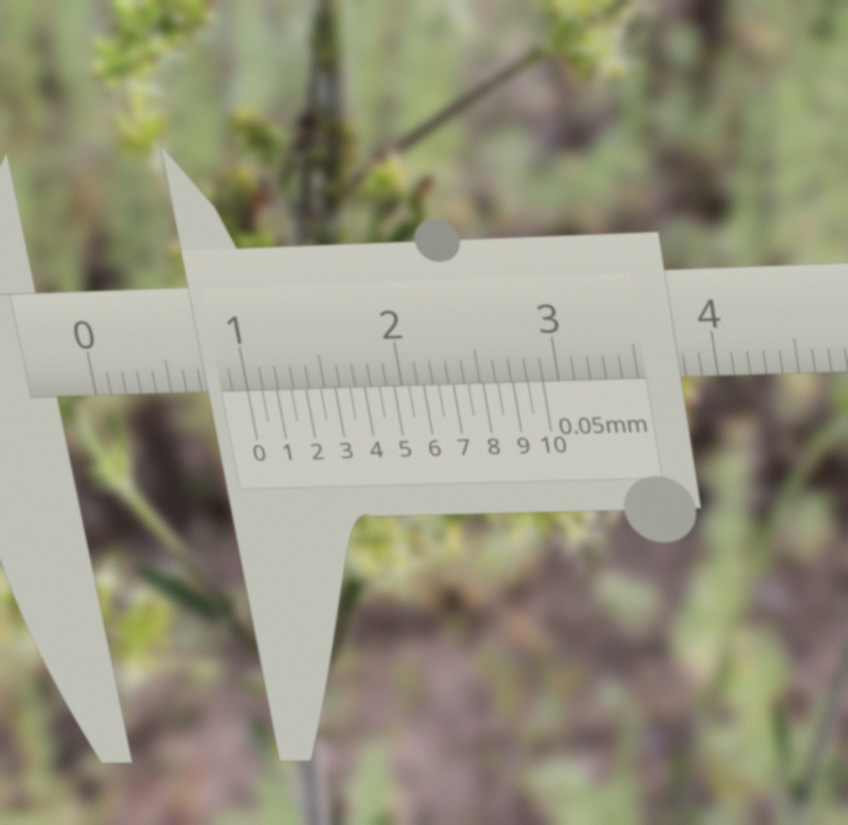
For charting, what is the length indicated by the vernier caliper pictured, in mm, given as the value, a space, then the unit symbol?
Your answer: 10.0 mm
